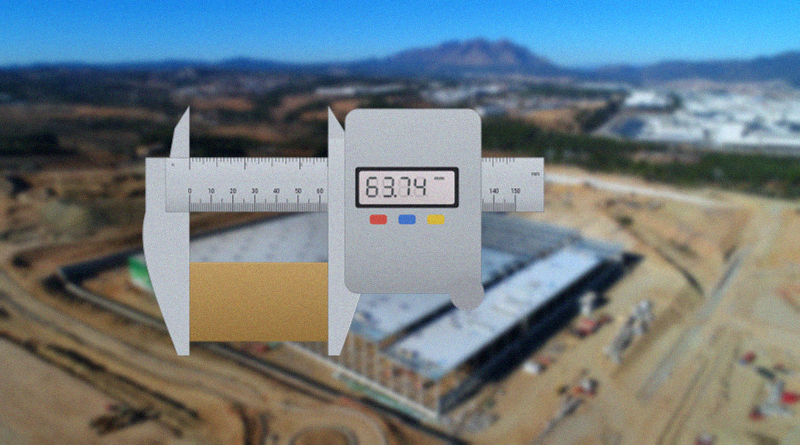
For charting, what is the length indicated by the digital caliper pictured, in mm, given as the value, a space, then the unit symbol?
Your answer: 63.74 mm
